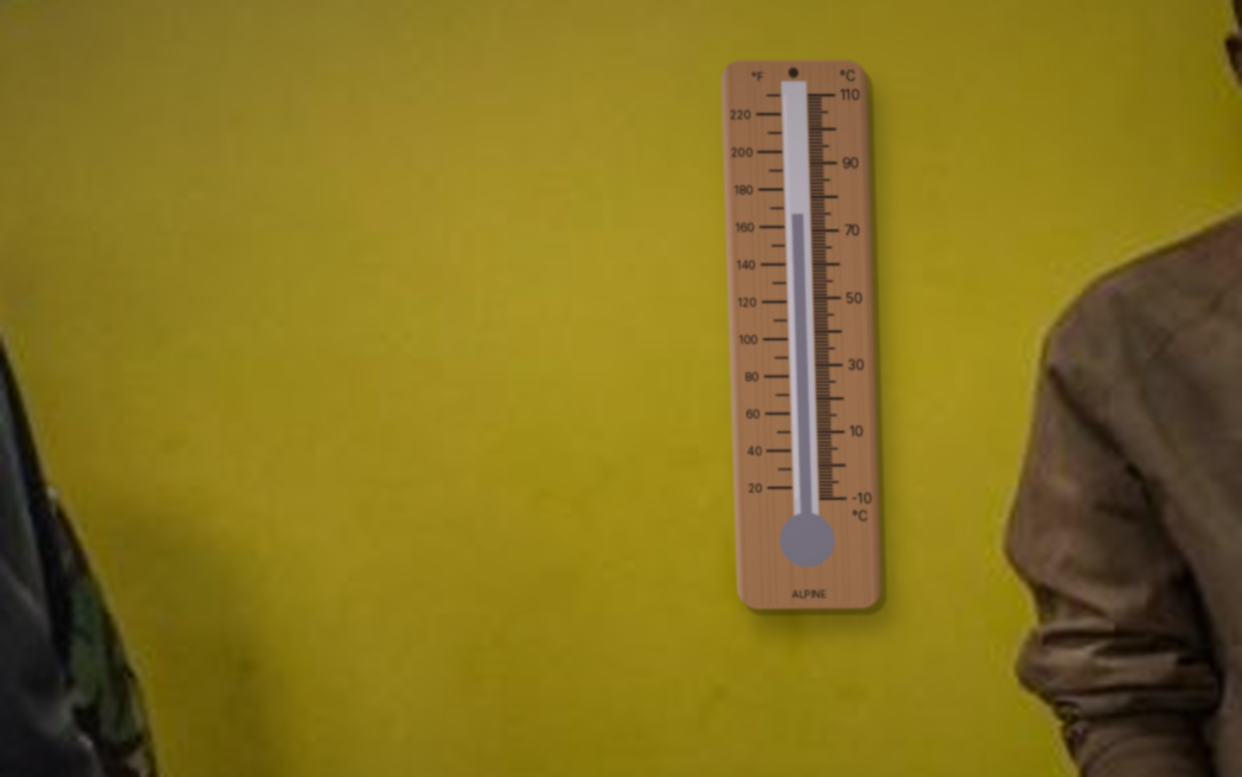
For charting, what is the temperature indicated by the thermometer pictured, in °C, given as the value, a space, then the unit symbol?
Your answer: 75 °C
